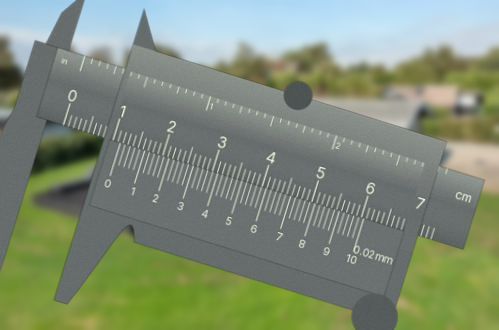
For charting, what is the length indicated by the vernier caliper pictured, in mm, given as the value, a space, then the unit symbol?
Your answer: 11.5 mm
